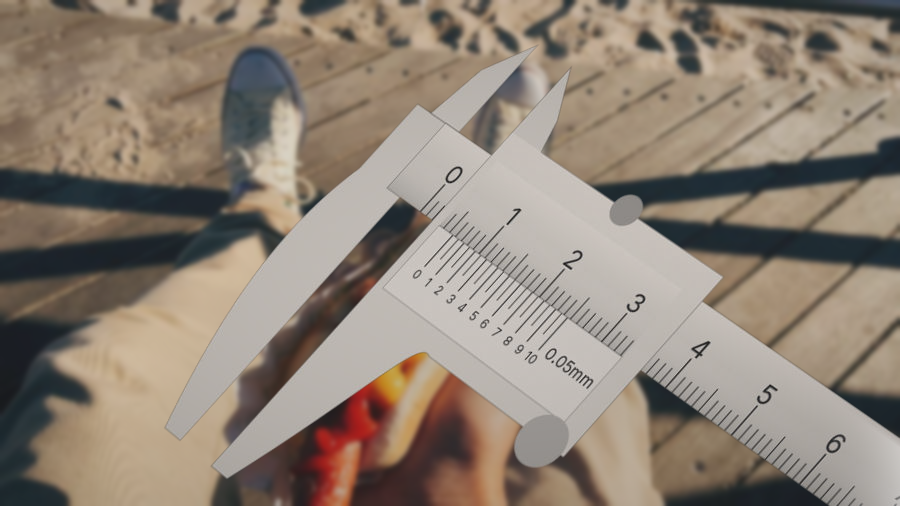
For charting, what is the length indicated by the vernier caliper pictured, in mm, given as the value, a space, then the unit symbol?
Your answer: 5.6 mm
